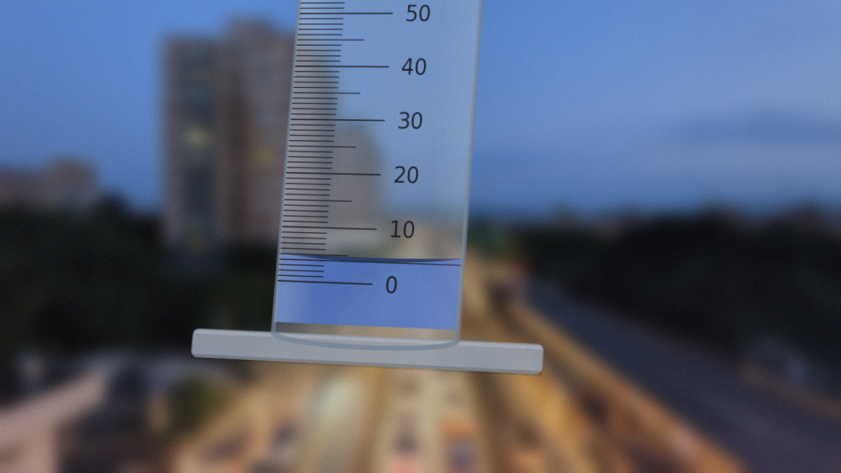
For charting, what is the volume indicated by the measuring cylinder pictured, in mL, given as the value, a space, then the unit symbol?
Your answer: 4 mL
